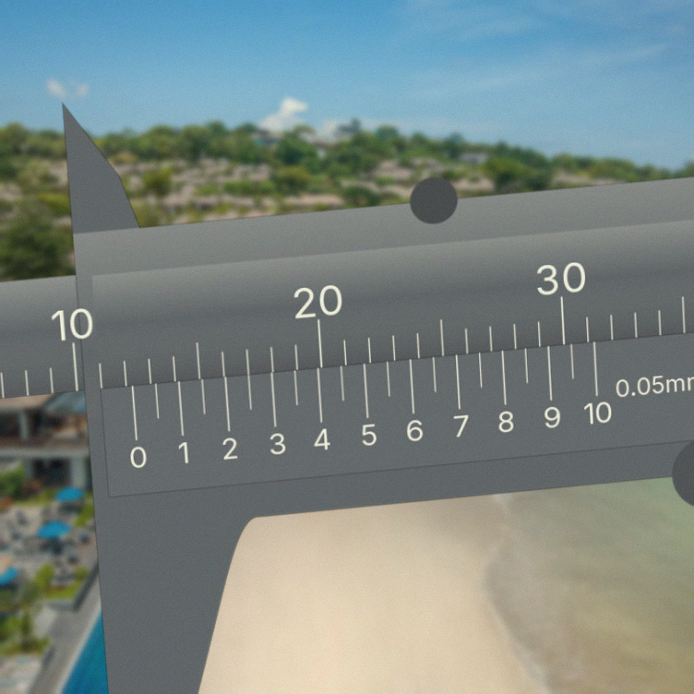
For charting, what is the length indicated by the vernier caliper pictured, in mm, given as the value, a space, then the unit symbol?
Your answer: 12.25 mm
